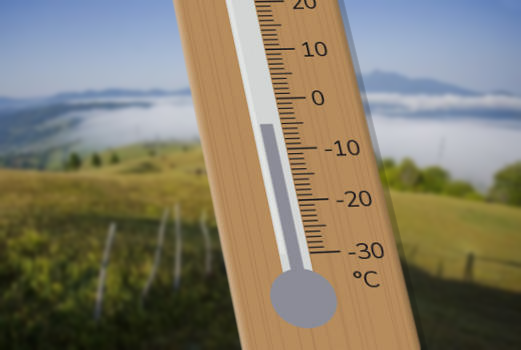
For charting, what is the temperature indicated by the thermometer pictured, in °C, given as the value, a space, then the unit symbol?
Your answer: -5 °C
